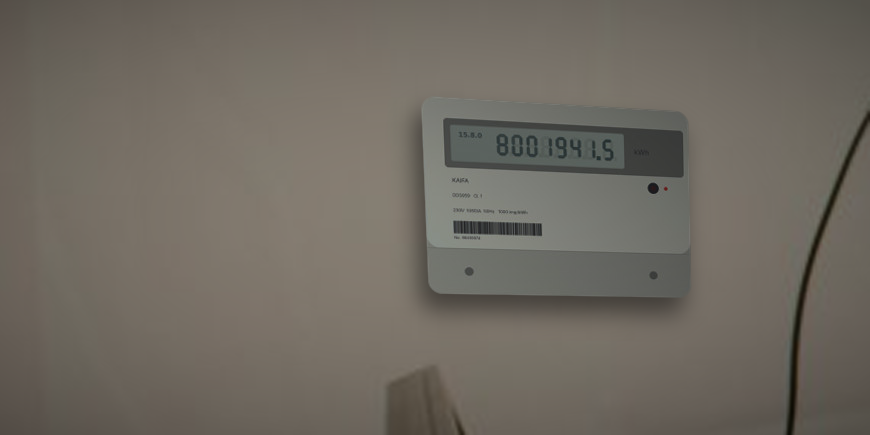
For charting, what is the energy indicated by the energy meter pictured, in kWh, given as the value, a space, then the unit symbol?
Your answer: 8001941.5 kWh
